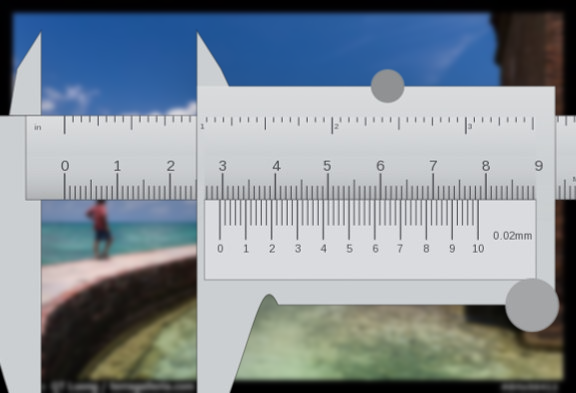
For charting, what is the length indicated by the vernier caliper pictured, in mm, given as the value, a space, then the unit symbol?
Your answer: 29.5 mm
